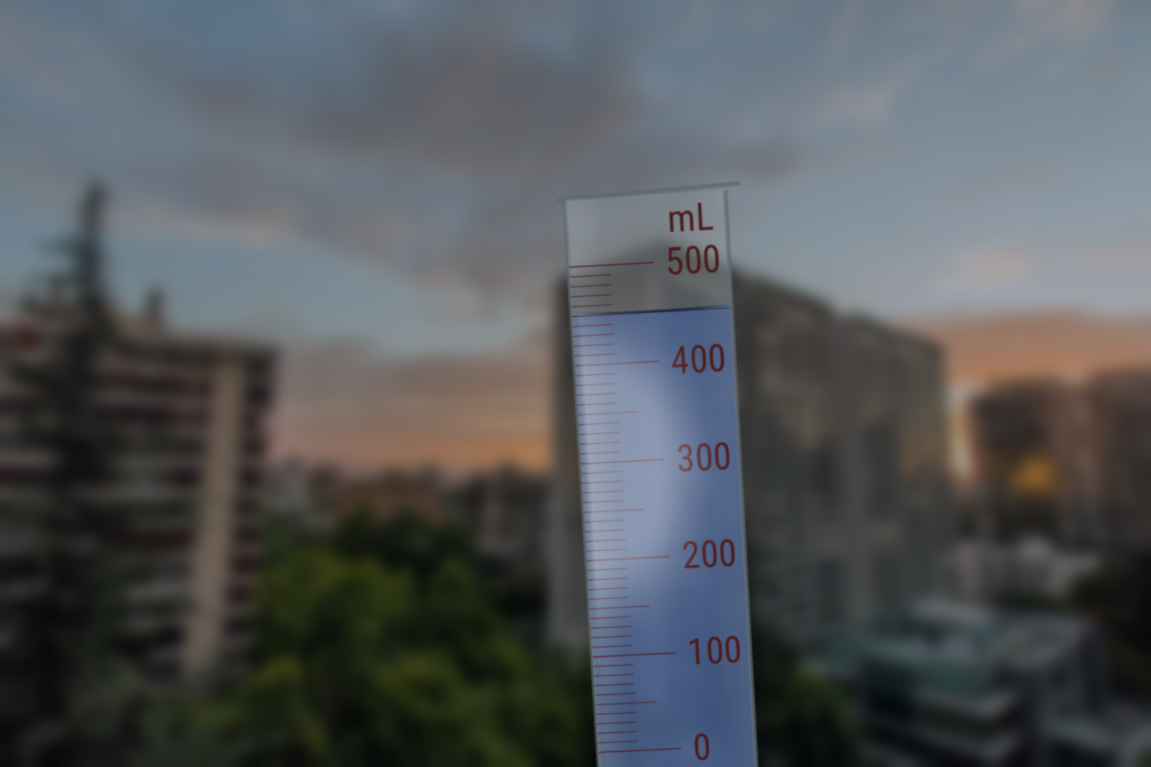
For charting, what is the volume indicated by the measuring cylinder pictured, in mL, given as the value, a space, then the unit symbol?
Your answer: 450 mL
